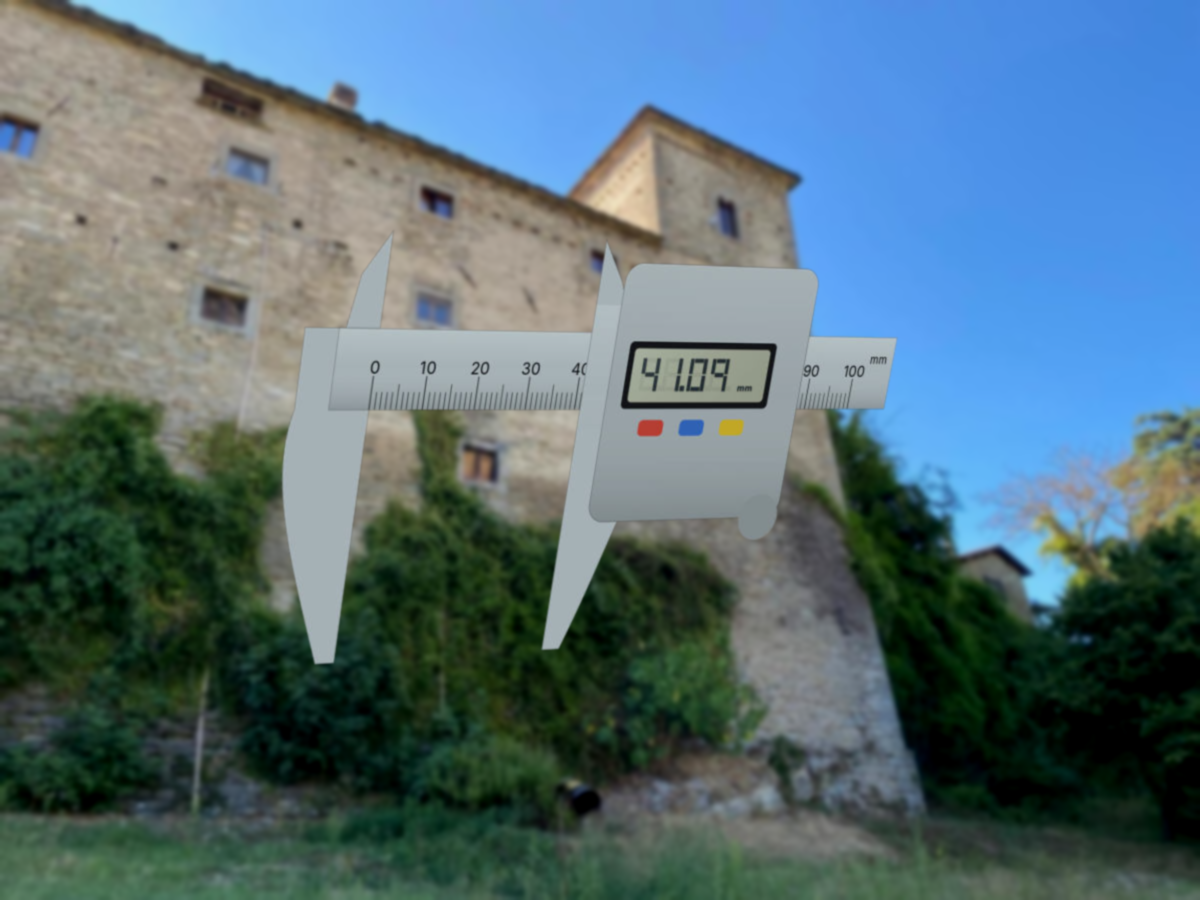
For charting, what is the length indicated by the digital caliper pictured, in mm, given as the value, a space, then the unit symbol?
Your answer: 41.09 mm
